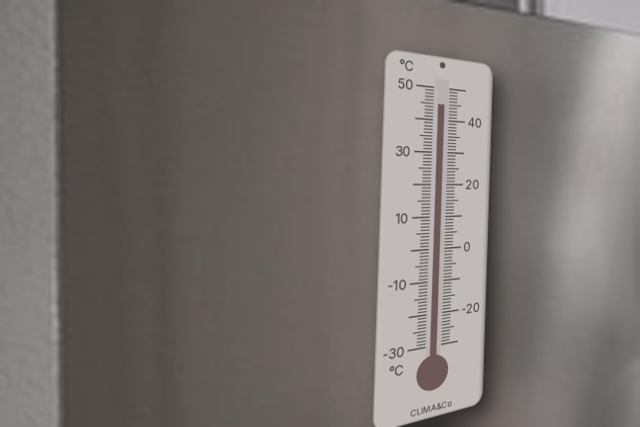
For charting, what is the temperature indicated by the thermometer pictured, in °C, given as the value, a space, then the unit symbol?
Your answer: 45 °C
